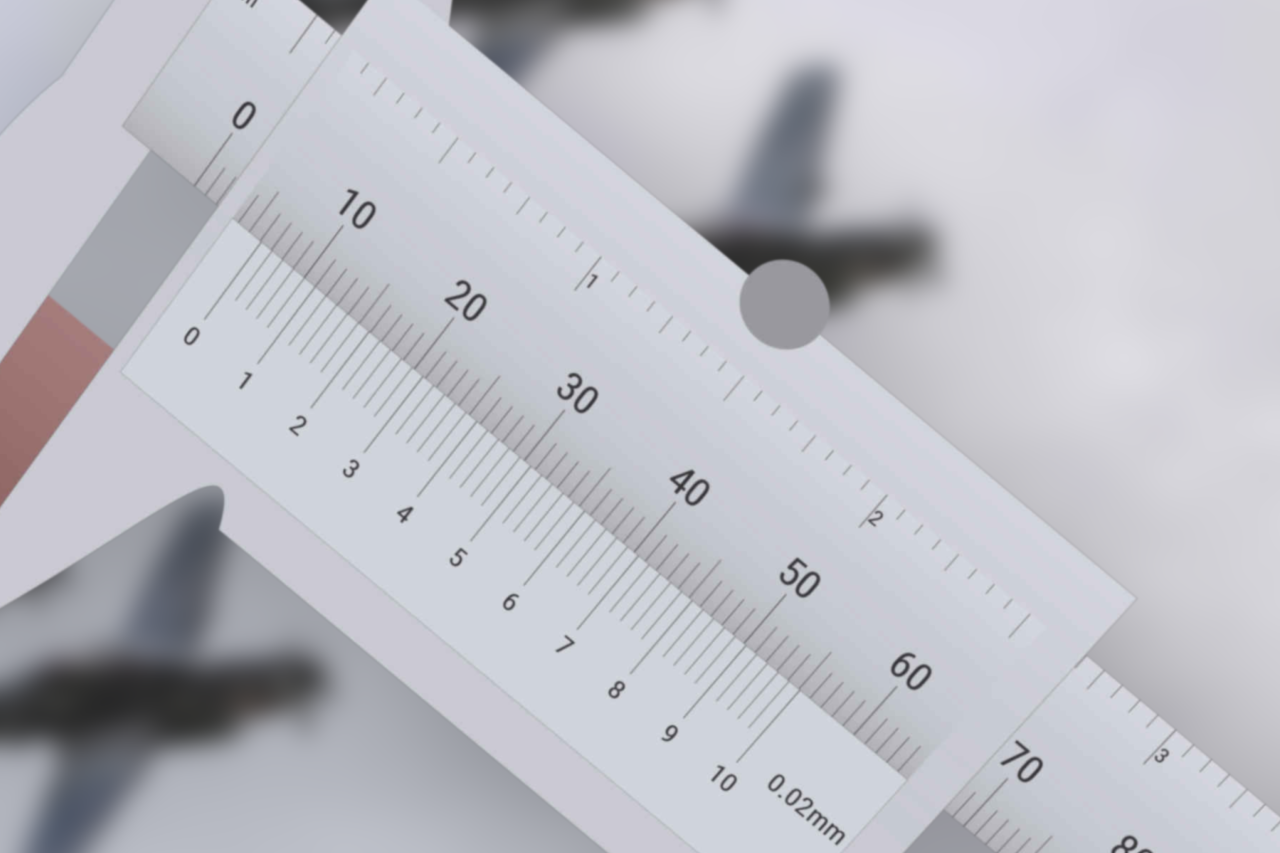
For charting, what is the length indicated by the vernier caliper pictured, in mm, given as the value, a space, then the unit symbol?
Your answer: 6.1 mm
